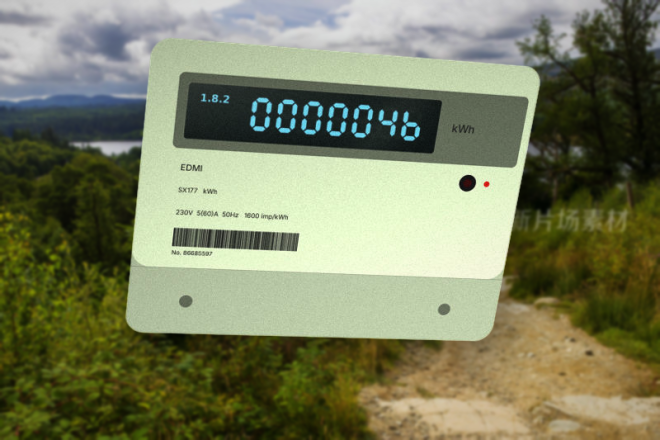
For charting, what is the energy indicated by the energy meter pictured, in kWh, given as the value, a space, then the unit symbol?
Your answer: 46 kWh
